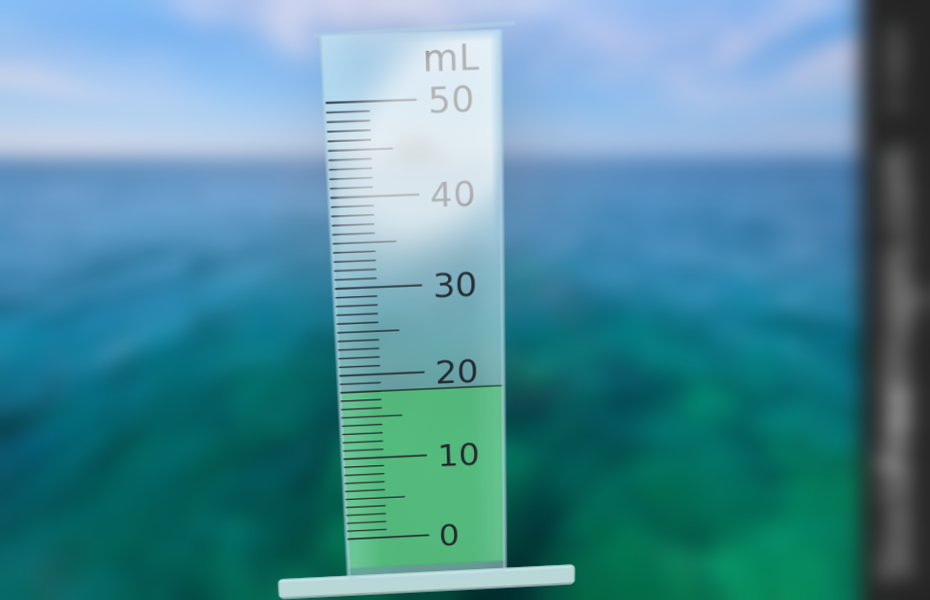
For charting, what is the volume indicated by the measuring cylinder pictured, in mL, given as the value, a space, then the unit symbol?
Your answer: 18 mL
